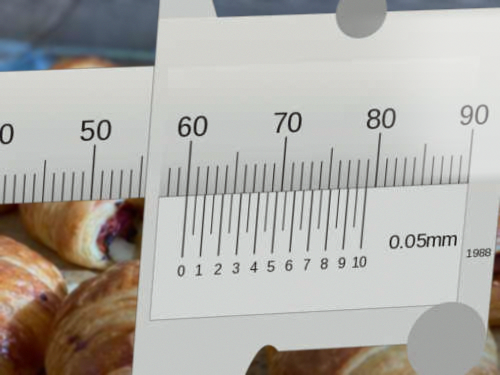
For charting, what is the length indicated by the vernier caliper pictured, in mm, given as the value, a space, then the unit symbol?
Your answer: 60.0 mm
